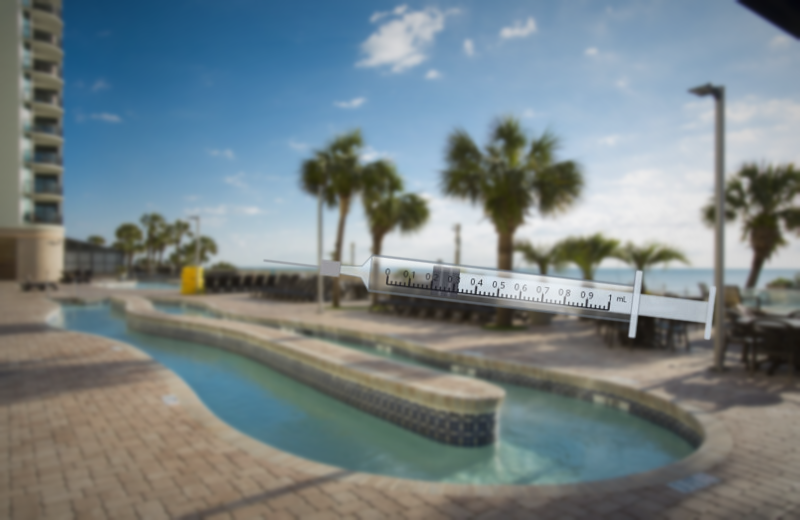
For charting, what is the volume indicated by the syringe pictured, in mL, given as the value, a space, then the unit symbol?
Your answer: 0.2 mL
